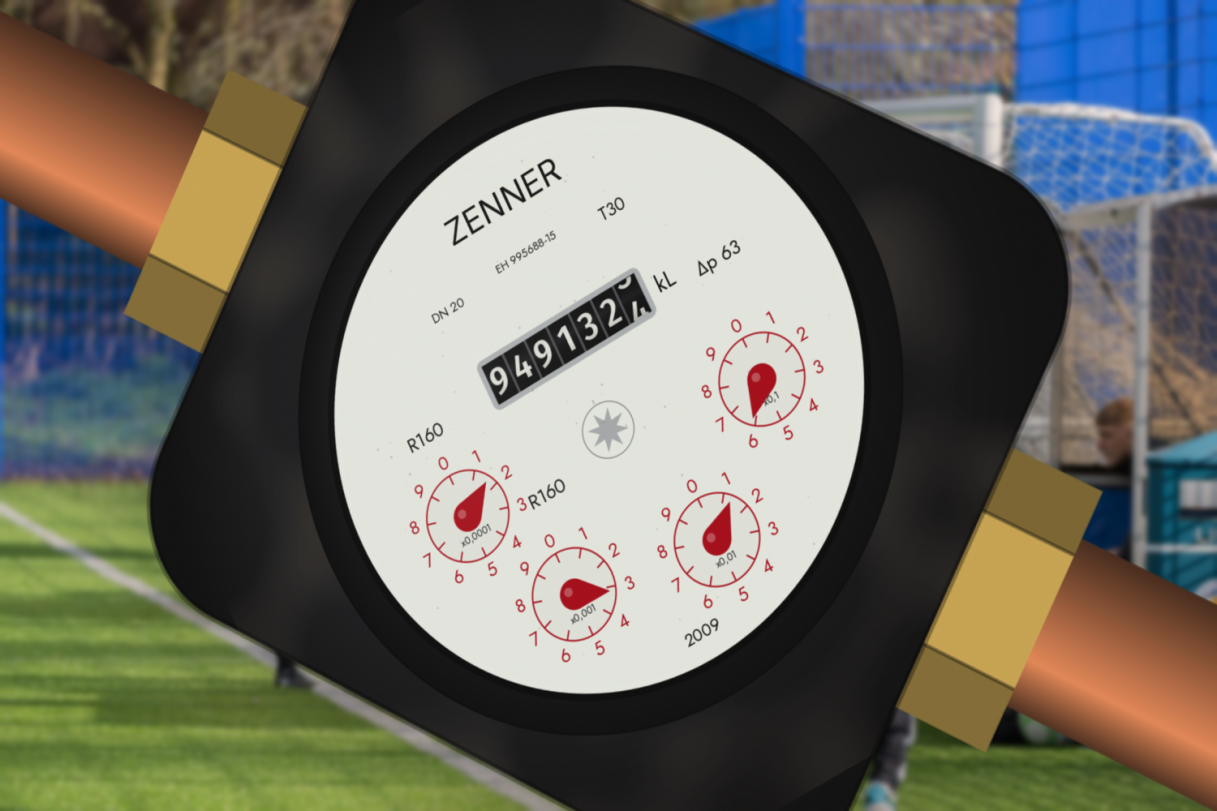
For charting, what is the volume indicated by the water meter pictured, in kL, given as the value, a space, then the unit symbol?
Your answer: 9491323.6131 kL
